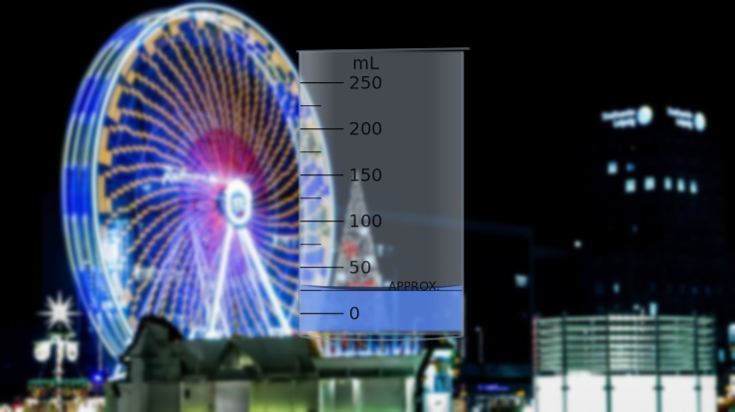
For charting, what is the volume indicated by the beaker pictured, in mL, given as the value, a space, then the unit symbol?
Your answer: 25 mL
